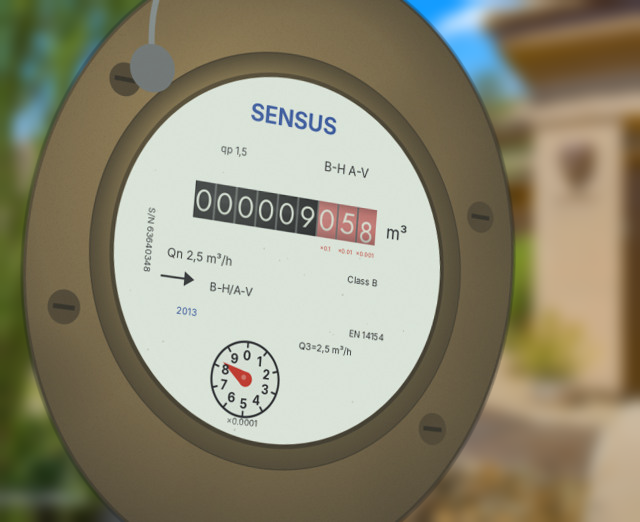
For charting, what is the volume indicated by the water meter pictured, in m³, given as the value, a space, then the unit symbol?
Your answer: 9.0578 m³
